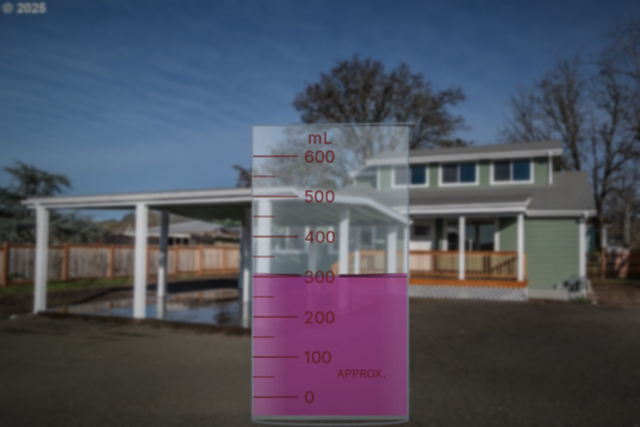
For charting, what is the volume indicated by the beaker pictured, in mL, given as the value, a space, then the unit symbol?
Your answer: 300 mL
